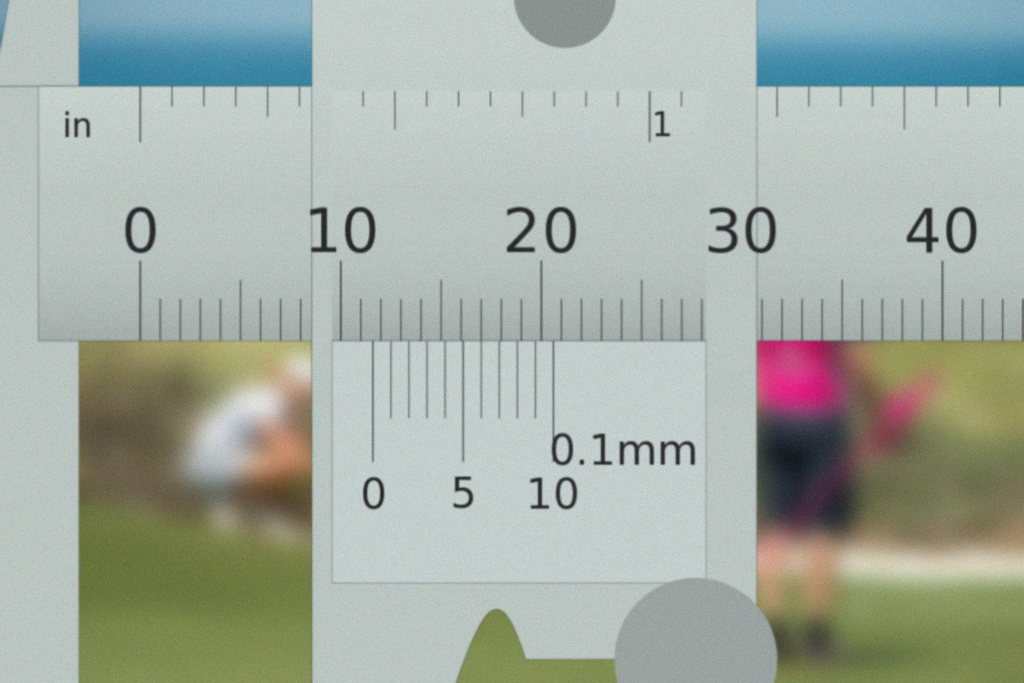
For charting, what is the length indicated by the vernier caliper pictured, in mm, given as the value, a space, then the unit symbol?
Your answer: 11.6 mm
